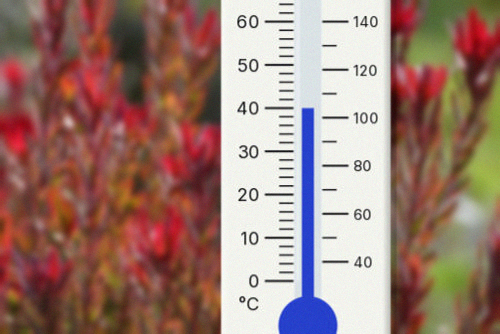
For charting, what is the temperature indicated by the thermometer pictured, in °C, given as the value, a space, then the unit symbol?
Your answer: 40 °C
